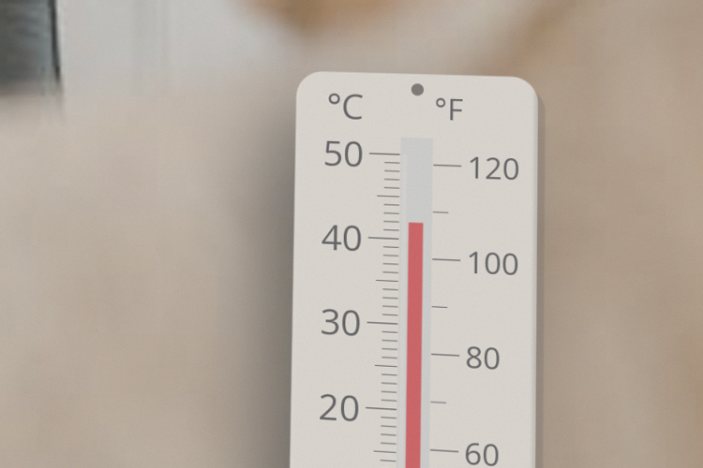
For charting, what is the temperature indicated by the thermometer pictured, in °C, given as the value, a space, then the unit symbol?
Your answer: 42 °C
